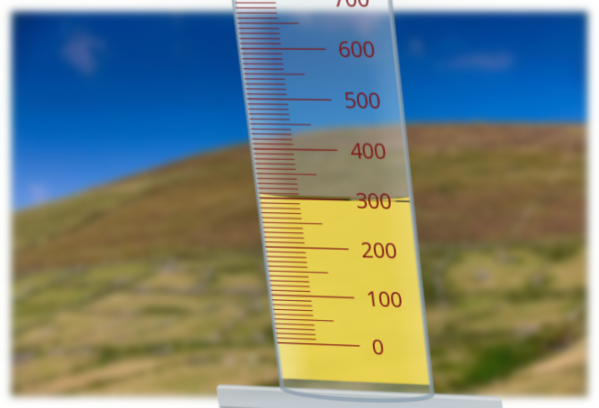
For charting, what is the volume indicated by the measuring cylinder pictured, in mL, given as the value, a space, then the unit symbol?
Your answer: 300 mL
